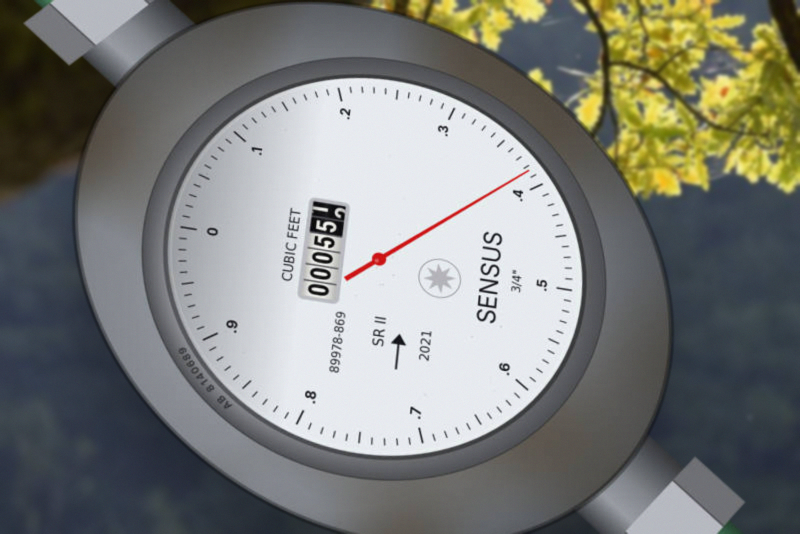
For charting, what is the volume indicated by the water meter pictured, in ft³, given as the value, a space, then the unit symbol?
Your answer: 551.38 ft³
